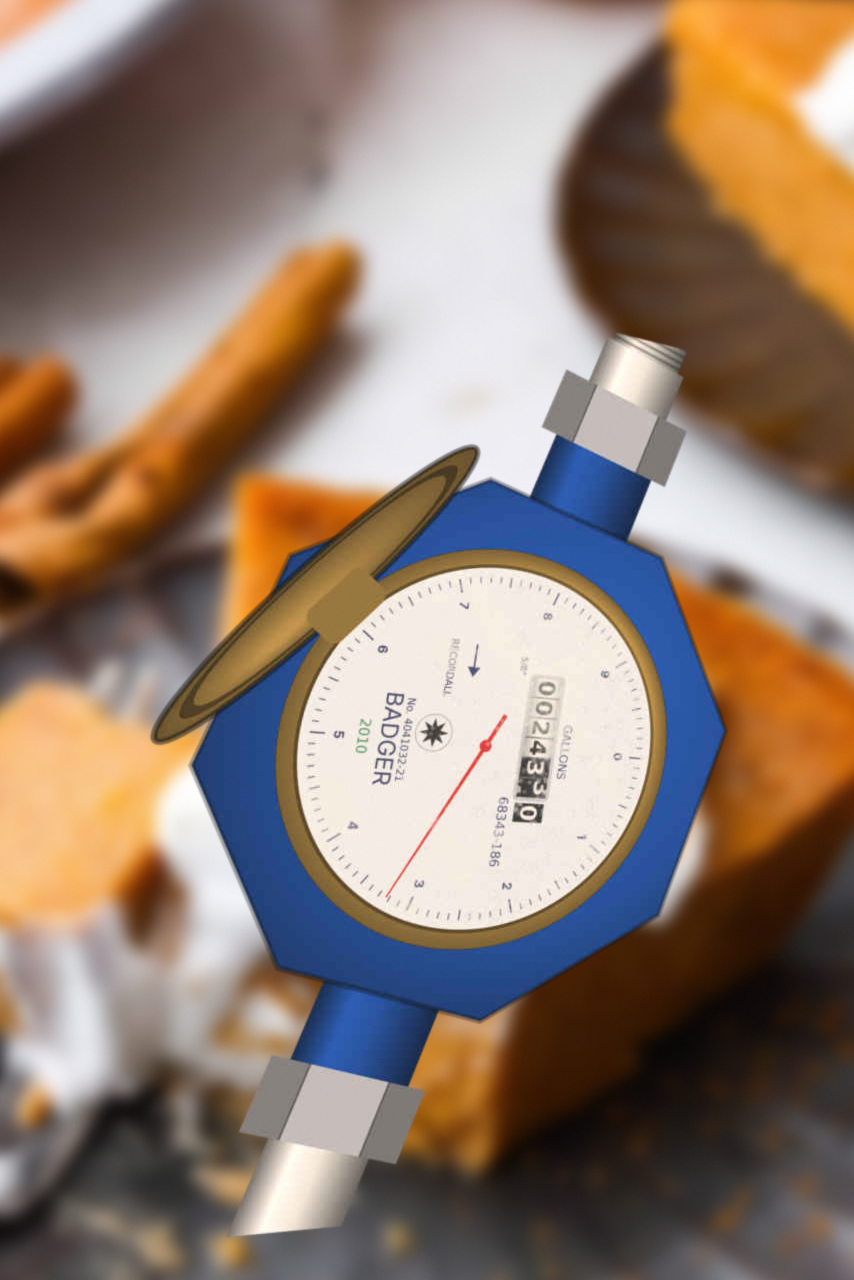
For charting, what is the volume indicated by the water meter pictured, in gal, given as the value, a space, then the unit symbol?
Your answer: 24333.2 gal
